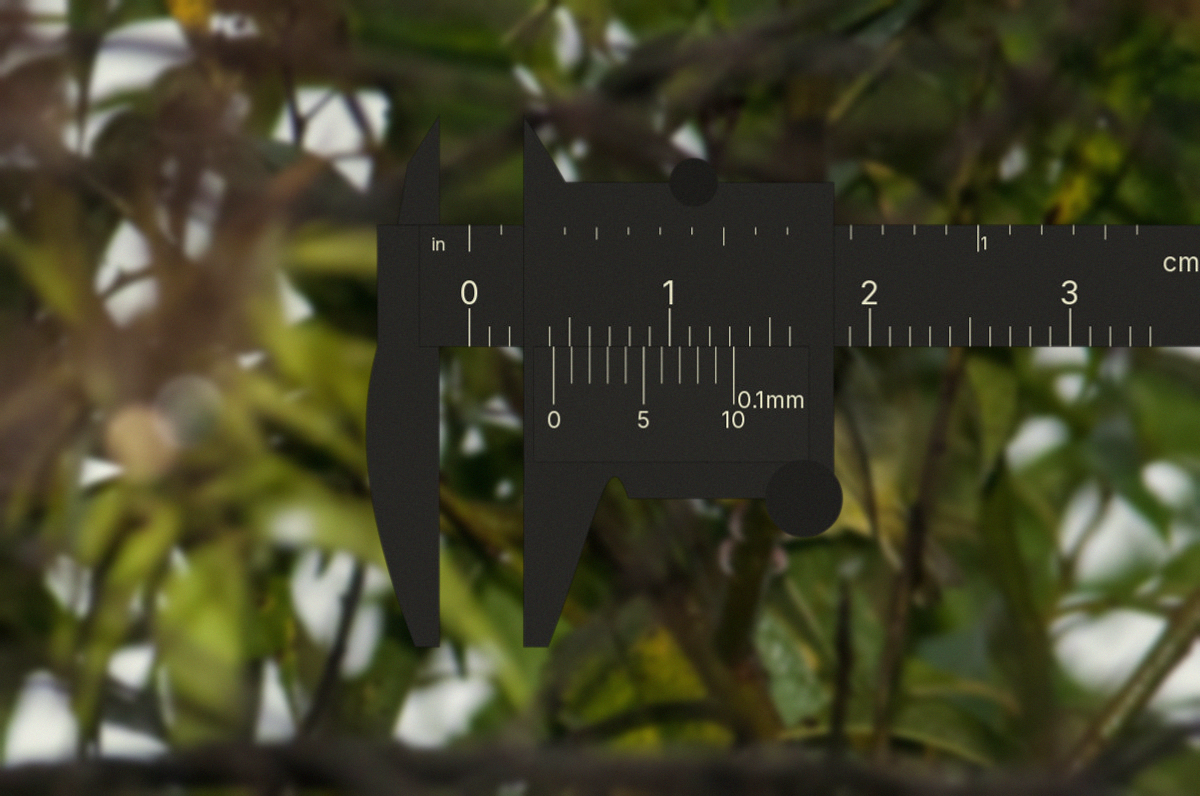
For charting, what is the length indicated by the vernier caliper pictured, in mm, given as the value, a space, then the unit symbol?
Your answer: 4.2 mm
